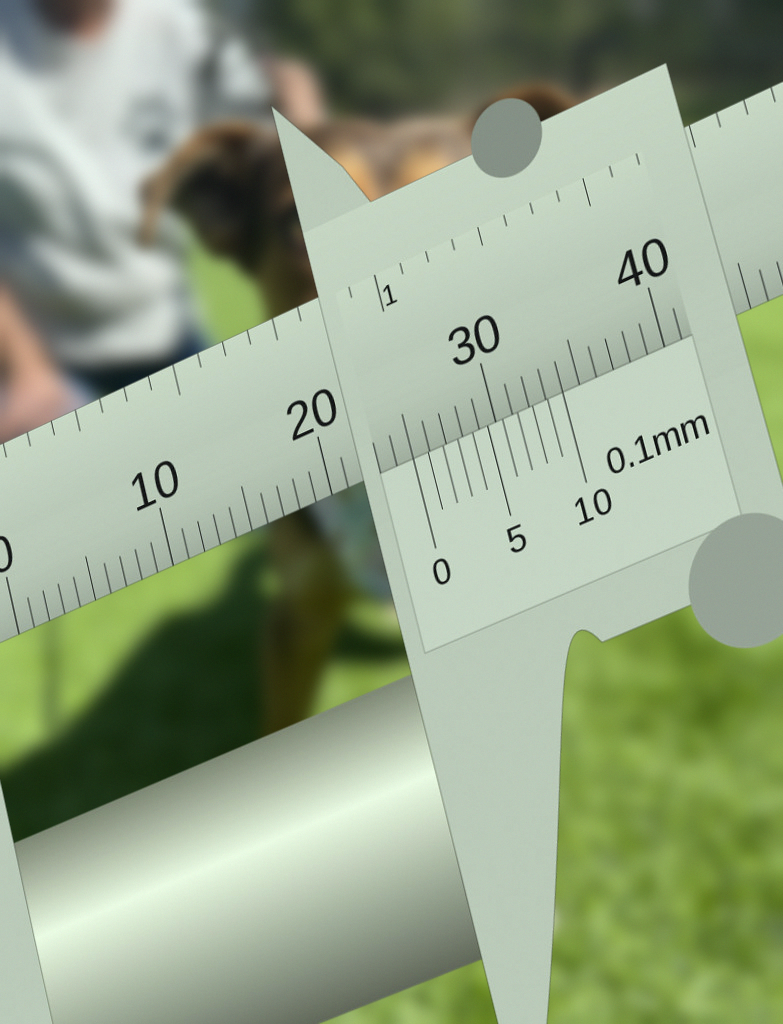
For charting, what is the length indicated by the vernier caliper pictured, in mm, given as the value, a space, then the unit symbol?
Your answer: 25.0 mm
